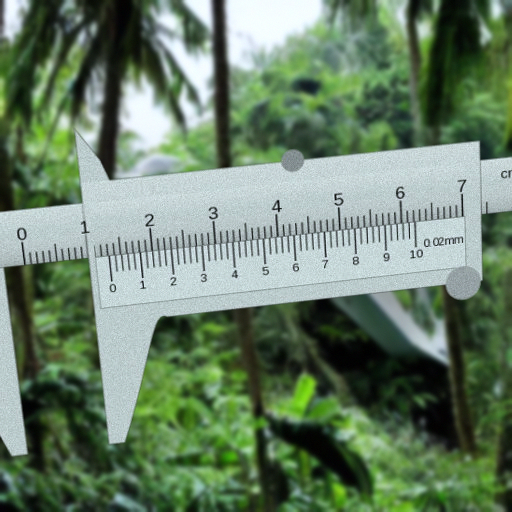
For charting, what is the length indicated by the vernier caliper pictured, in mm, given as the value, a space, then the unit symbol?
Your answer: 13.2 mm
